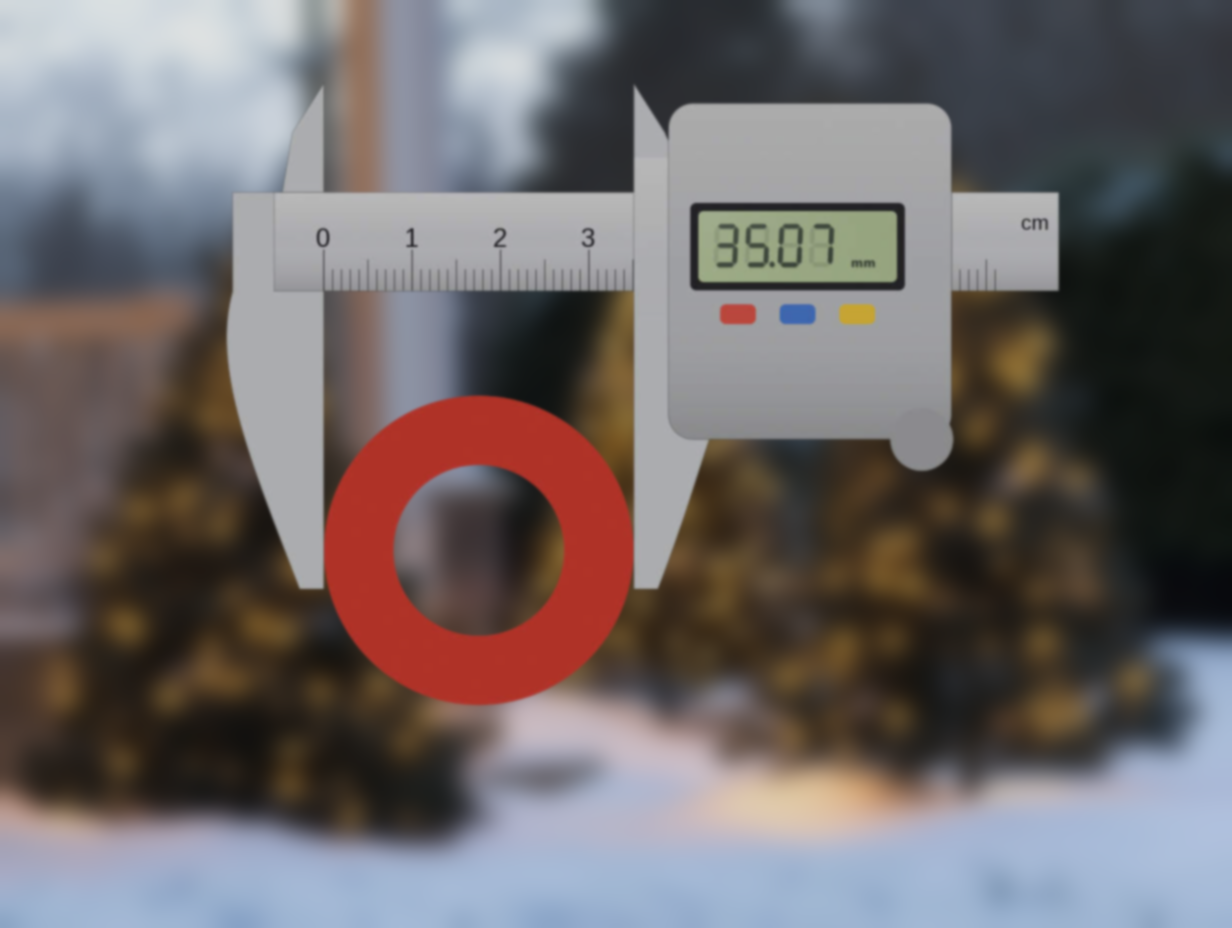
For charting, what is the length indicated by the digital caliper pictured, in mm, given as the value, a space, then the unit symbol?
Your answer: 35.07 mm
